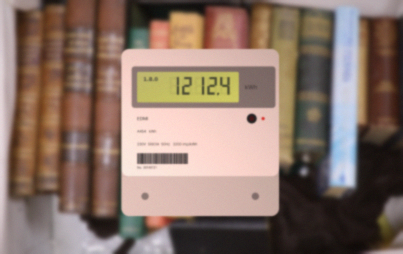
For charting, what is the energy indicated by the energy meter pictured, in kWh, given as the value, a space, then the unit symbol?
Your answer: 1212.4 kWh
